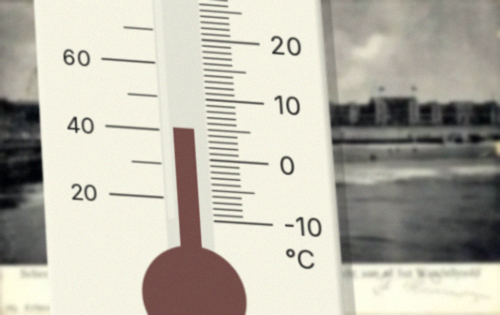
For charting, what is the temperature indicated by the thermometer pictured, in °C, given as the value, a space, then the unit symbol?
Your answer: 5 °C
